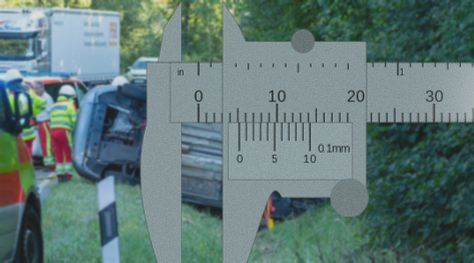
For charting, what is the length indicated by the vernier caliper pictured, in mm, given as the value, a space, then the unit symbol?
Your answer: 5.2 mm
